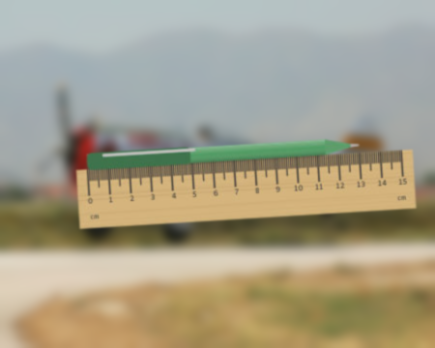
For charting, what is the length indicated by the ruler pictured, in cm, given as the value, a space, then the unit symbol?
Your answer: 13 cm
